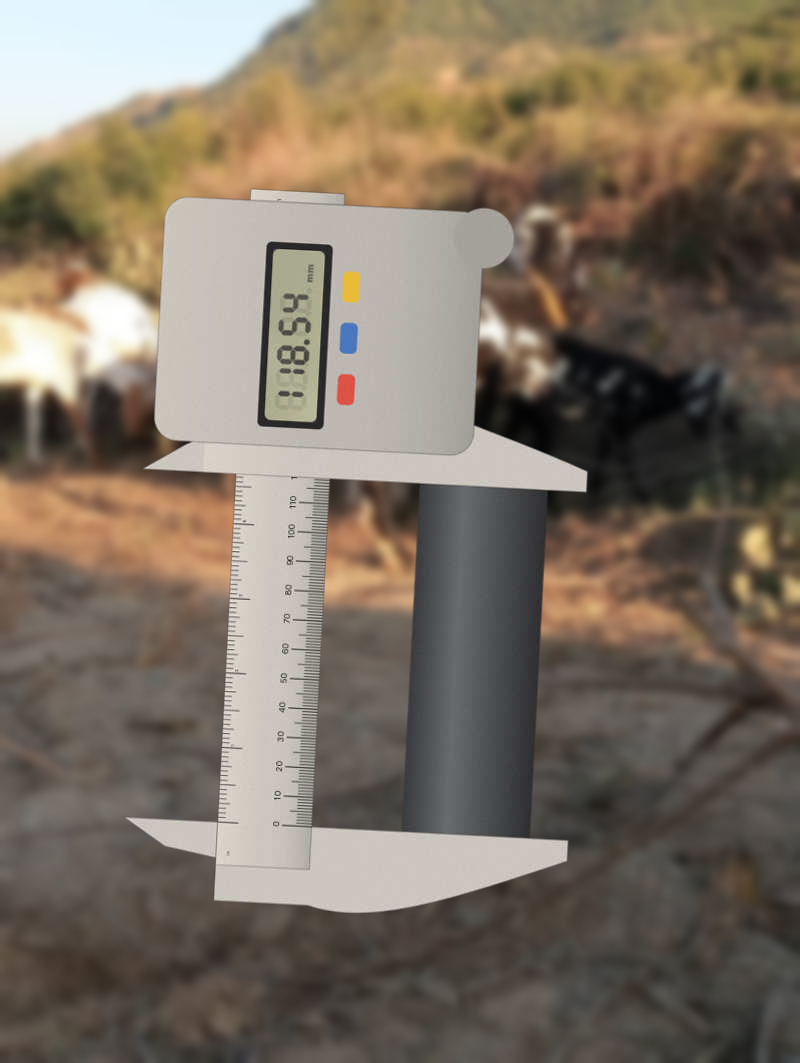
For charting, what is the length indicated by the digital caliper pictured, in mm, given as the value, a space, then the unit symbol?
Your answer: 118.54 mm
